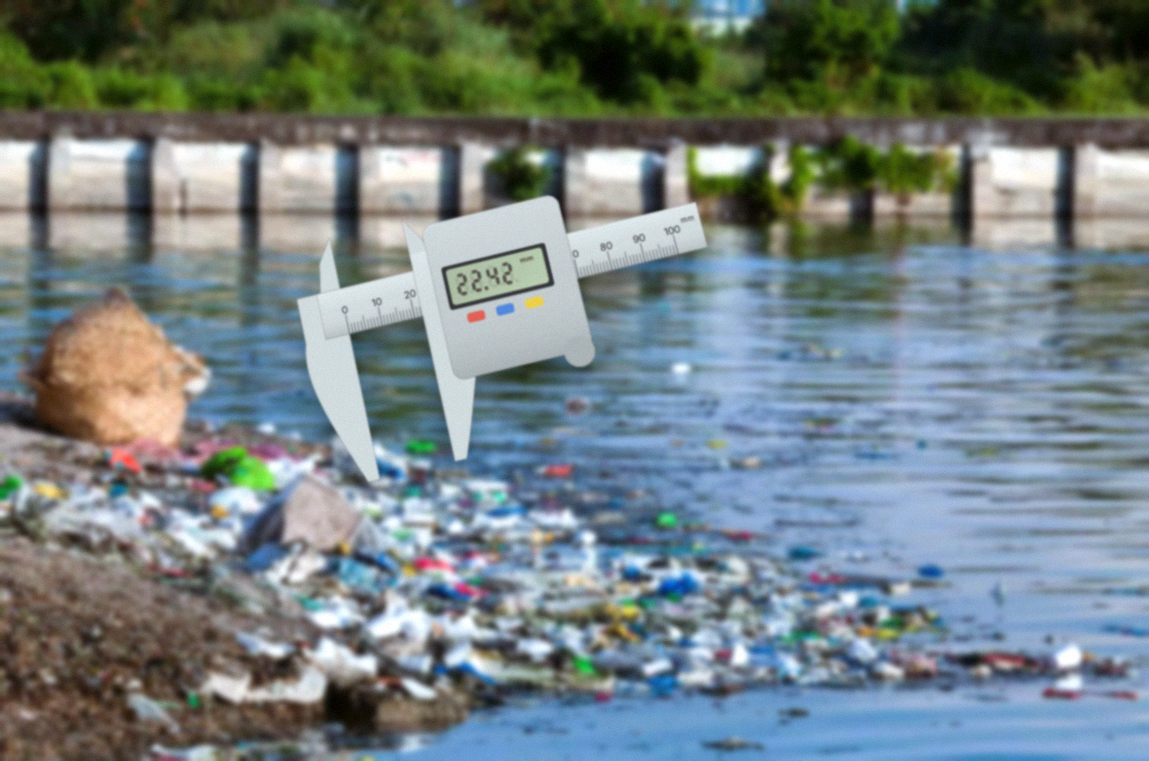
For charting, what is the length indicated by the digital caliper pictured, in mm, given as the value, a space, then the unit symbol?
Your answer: 22.42 mm
